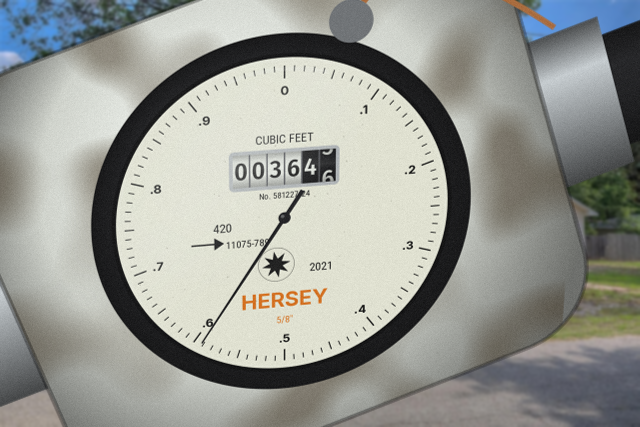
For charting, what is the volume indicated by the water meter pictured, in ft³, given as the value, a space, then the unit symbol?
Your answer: 3645.59 ft³
